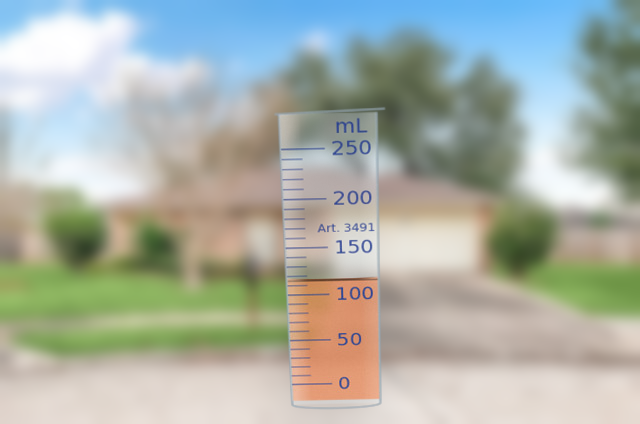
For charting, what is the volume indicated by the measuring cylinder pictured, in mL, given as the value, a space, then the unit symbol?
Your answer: 115 mL
